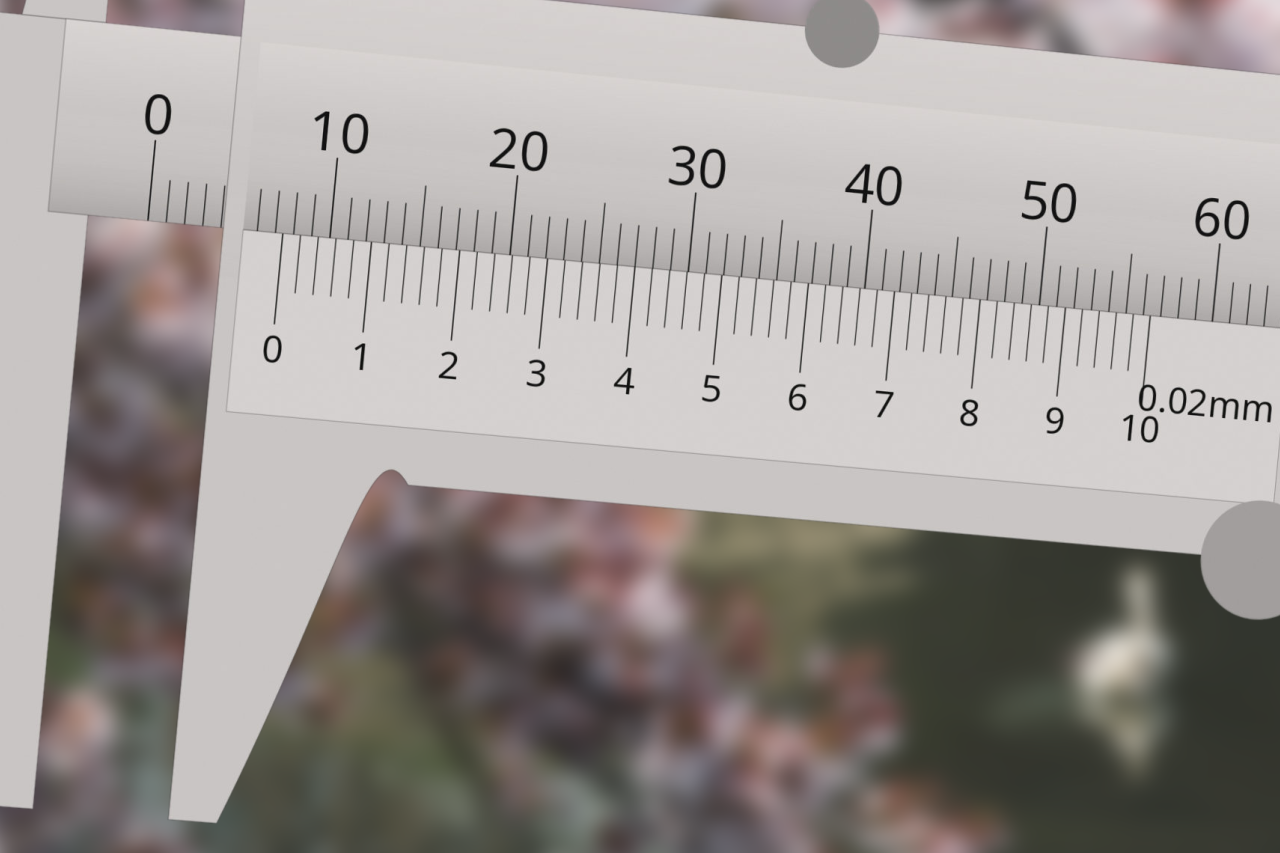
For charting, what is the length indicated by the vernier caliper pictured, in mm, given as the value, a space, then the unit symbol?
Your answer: 7.4 mm
